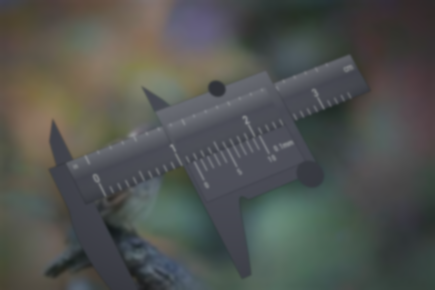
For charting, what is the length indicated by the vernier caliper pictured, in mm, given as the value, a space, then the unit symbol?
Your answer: 11.6 mm
